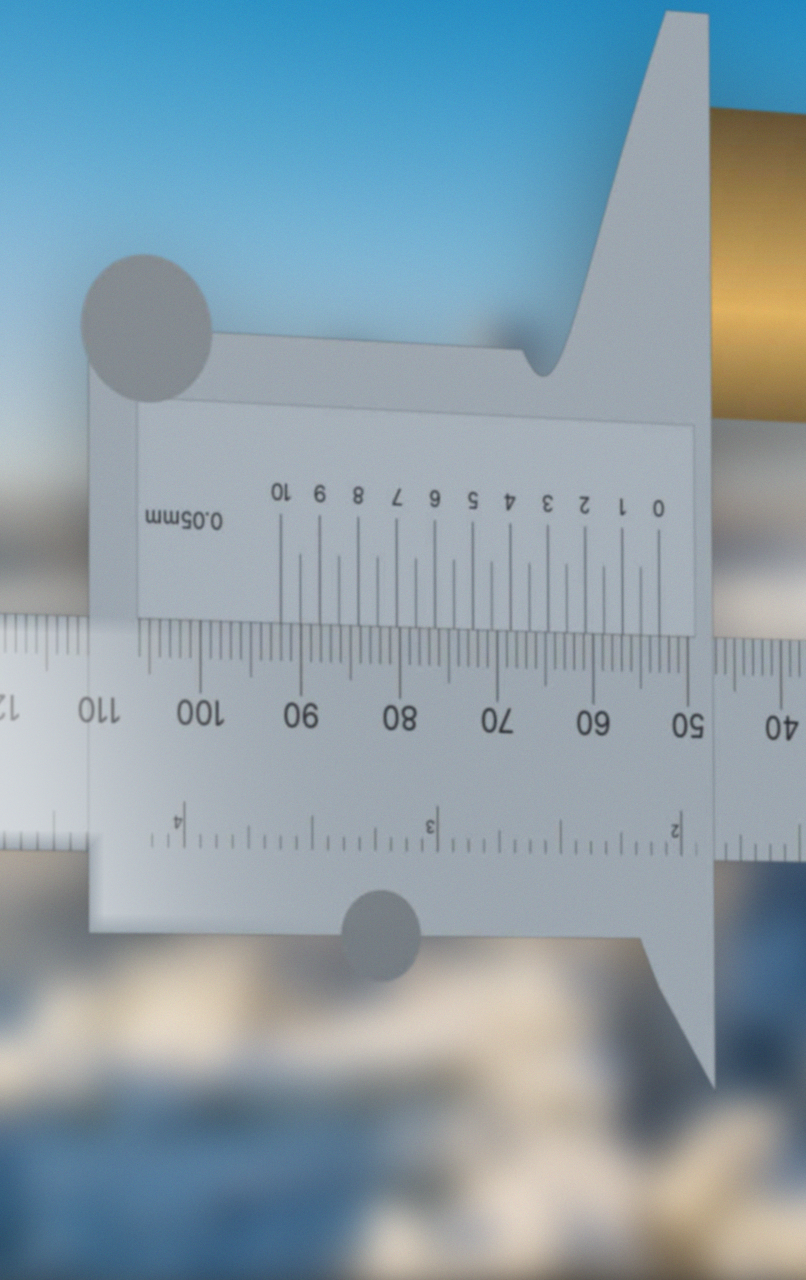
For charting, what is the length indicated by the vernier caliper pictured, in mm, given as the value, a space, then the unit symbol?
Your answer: 53.0 mm
